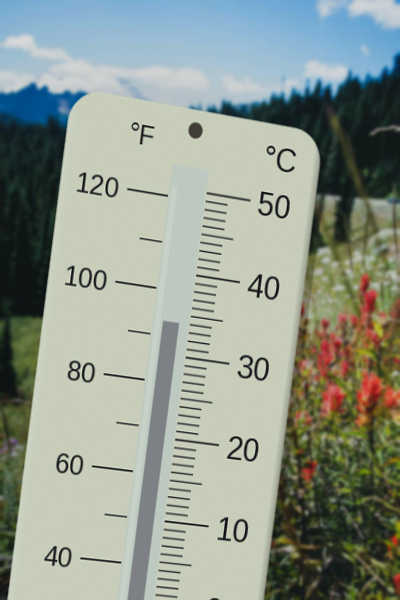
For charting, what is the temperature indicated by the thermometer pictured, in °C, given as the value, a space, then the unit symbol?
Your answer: 34 °C
